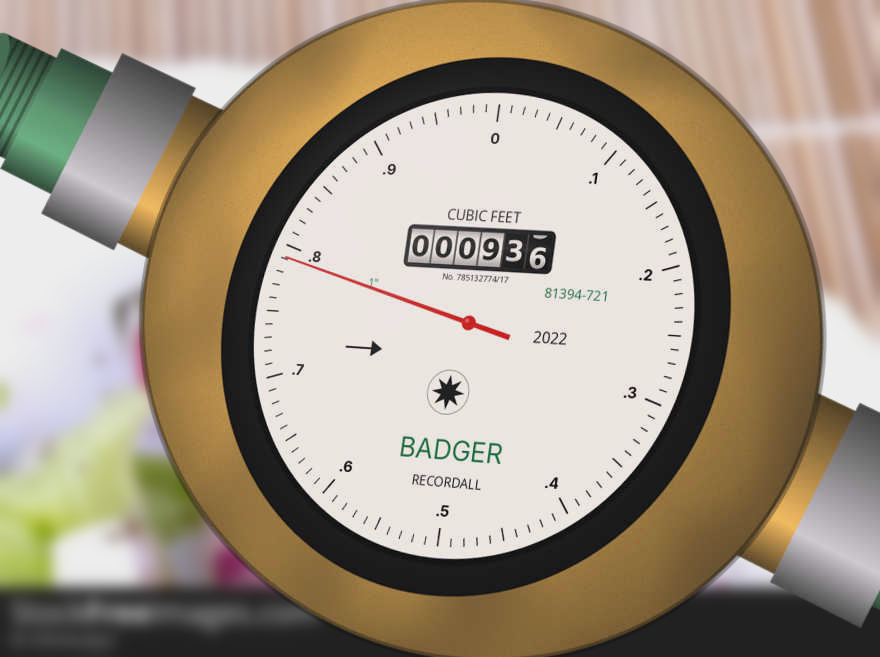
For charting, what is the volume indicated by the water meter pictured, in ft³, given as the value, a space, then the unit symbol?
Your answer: 935.79 ft³
